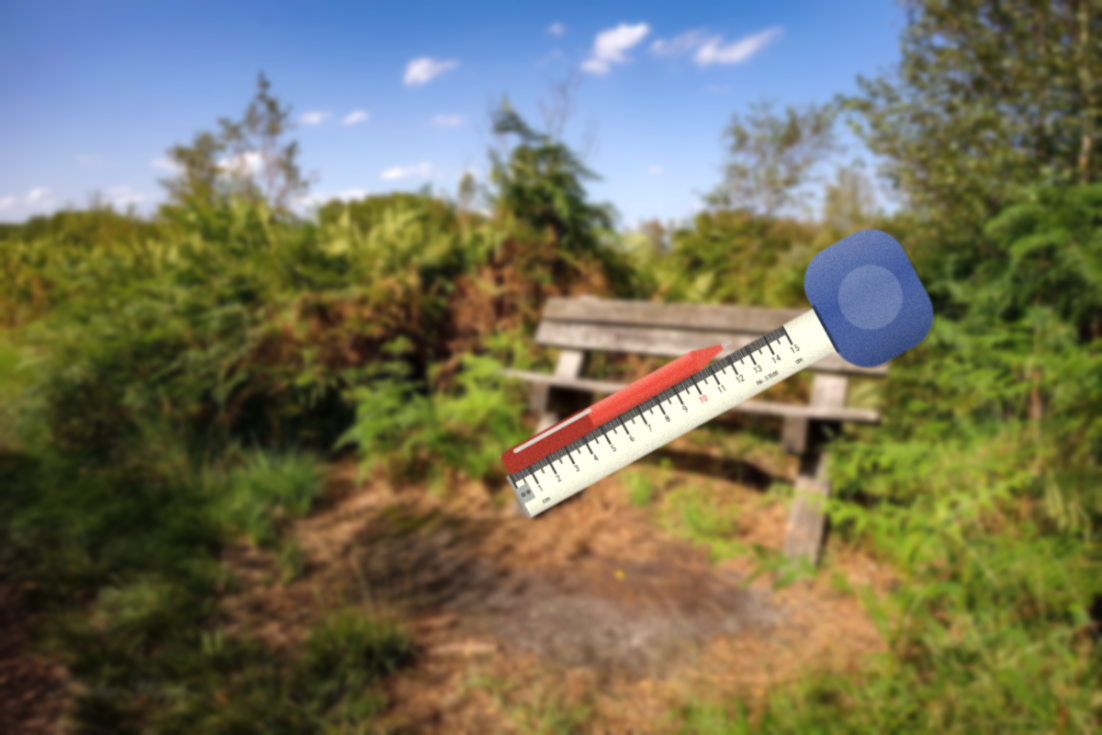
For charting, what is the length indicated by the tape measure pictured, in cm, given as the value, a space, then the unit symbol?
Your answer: 12.5 cm
